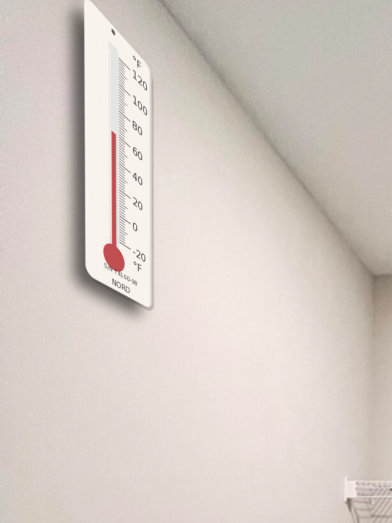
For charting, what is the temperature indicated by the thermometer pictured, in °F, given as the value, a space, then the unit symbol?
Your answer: 60 °F
